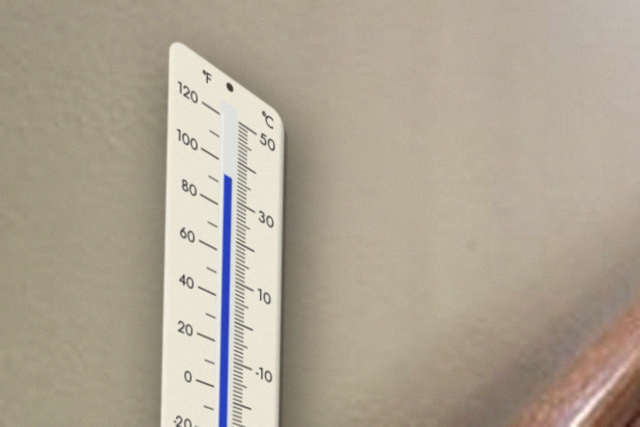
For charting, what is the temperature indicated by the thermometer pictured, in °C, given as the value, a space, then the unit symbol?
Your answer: 35 °C
